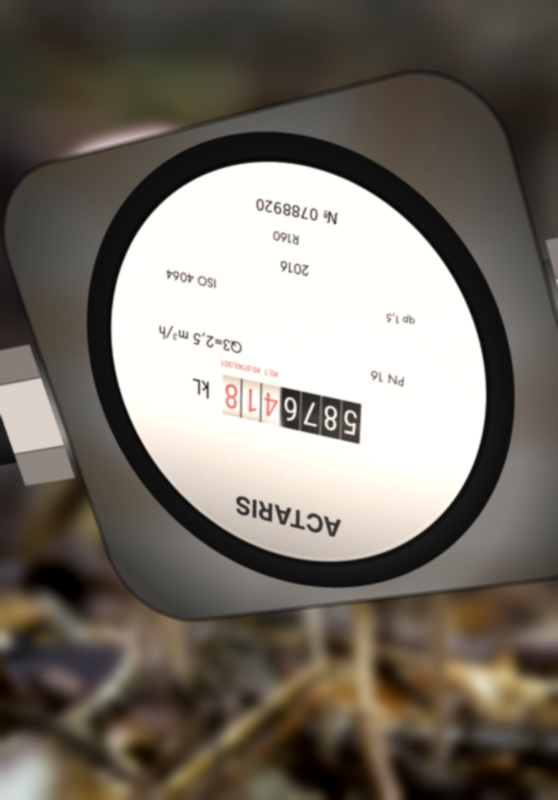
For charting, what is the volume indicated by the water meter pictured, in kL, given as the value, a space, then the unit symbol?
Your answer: 5876.418 kL
